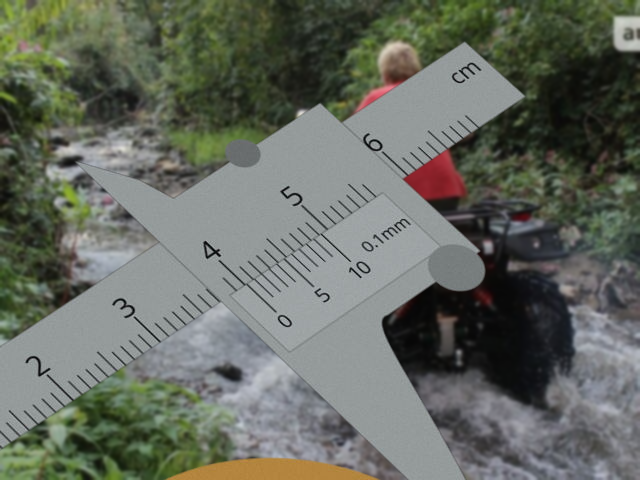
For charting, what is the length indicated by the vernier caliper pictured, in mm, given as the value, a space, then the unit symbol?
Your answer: 40.2 mm
